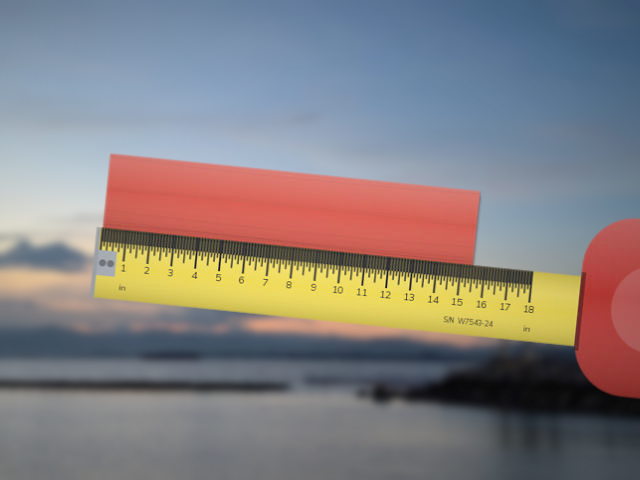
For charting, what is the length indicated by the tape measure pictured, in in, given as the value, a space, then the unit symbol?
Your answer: 15.5 in
